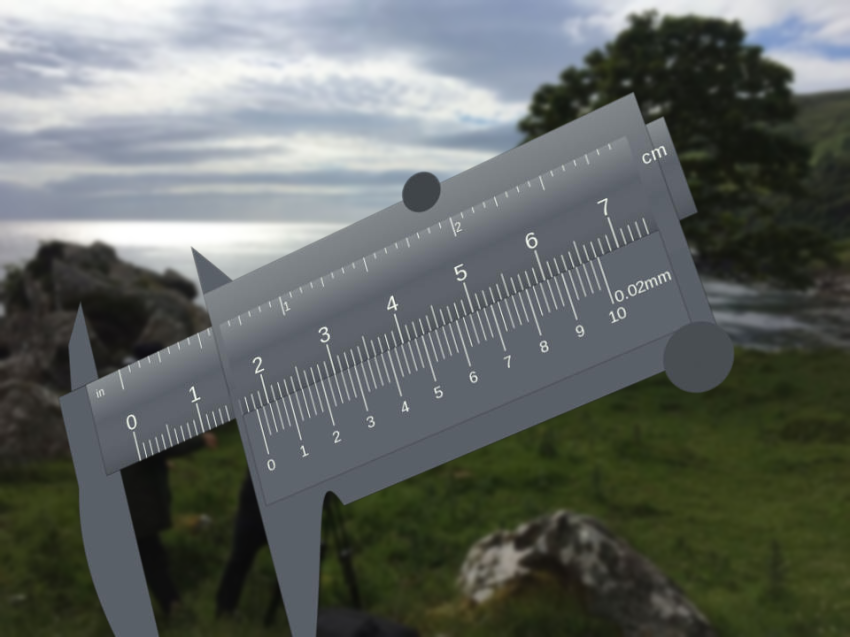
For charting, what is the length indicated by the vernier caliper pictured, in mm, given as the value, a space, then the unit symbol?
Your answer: 18.2 mm
